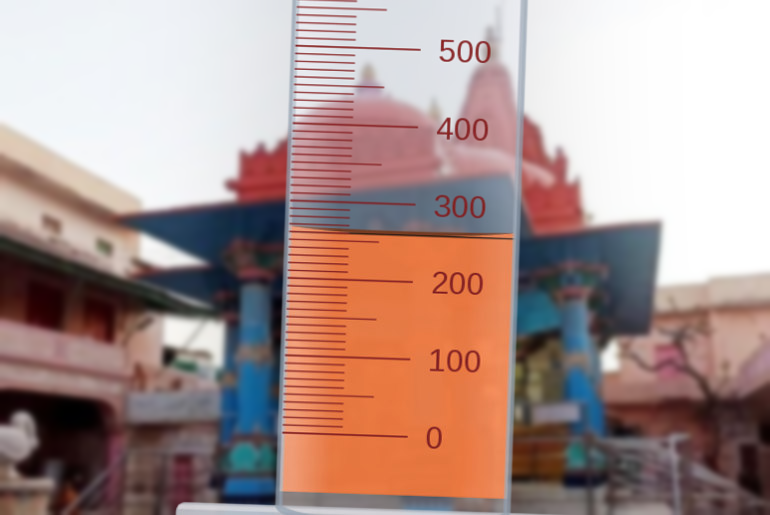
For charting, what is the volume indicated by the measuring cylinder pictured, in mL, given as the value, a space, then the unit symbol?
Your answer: 260 mL
